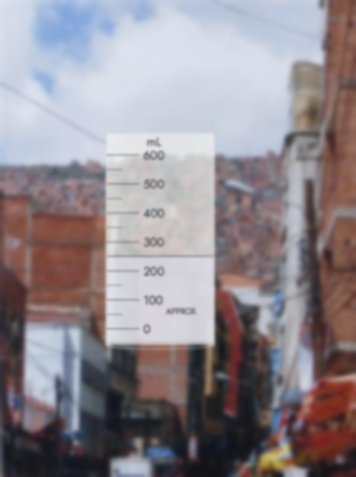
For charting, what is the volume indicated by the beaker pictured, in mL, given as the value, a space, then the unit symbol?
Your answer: 250 mL
